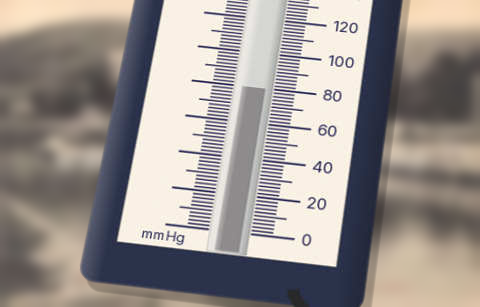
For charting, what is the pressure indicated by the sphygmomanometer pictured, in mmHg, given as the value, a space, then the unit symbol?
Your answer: 80 mmHg
